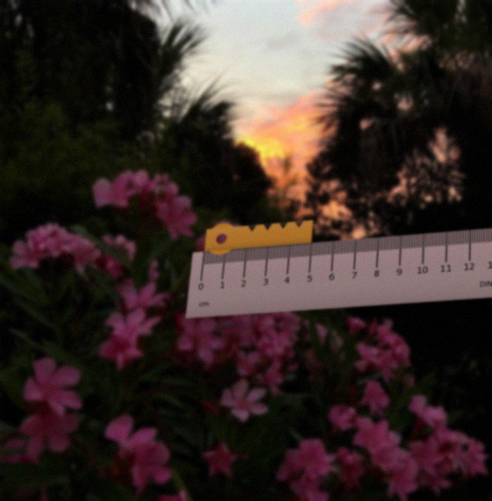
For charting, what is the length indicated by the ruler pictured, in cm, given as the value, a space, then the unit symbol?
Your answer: 5 cm
